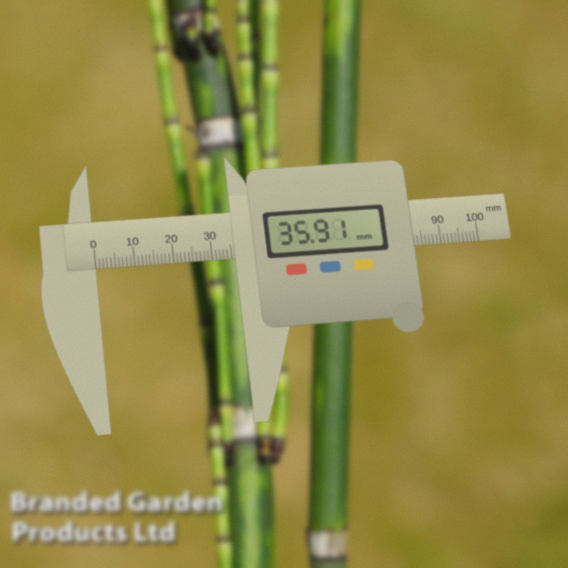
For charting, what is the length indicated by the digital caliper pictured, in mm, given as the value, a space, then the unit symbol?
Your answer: 35.91 mm
